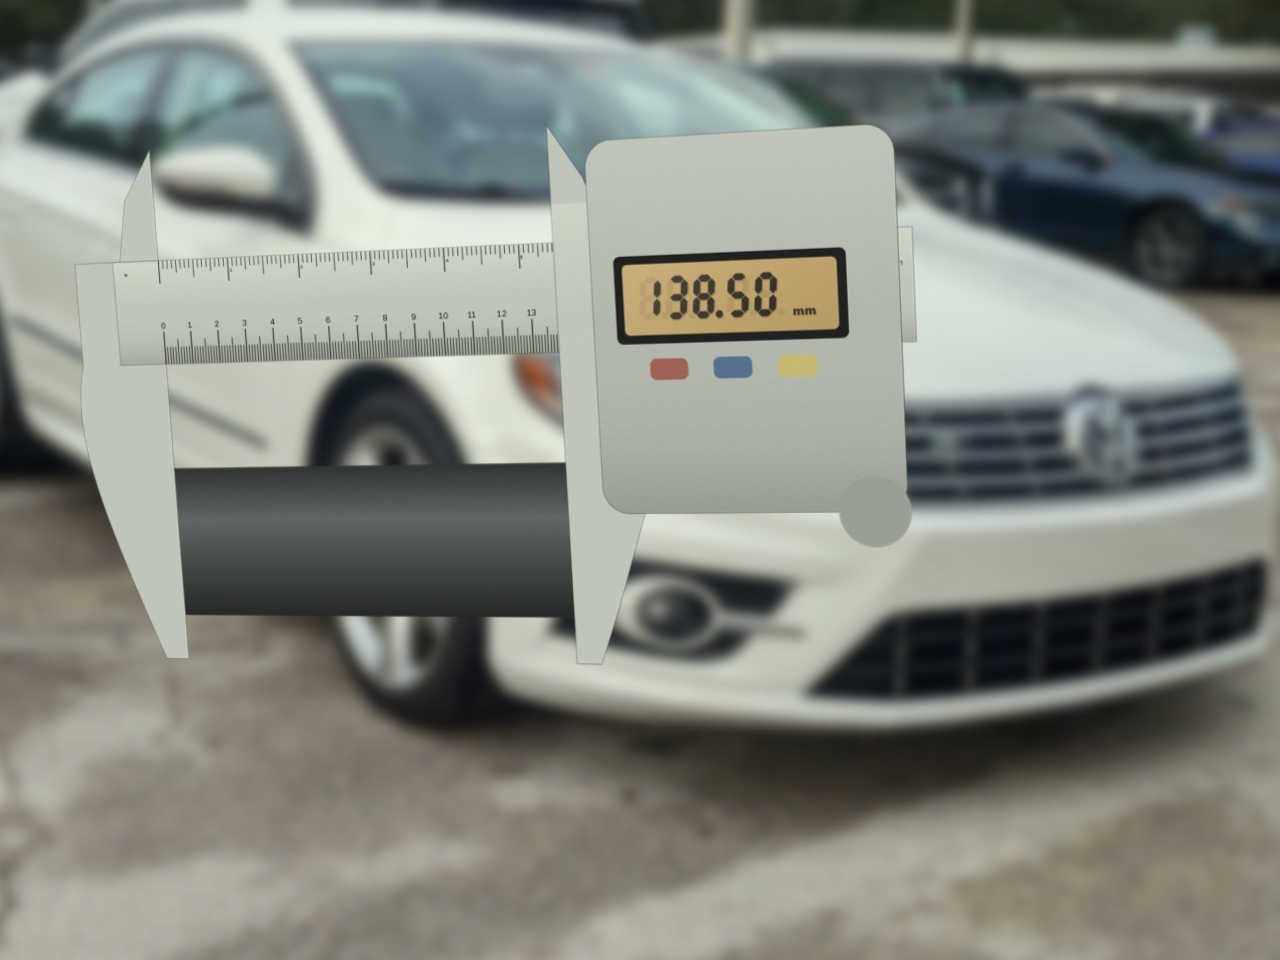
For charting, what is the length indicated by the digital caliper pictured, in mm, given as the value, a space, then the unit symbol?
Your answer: 138.50 mm
